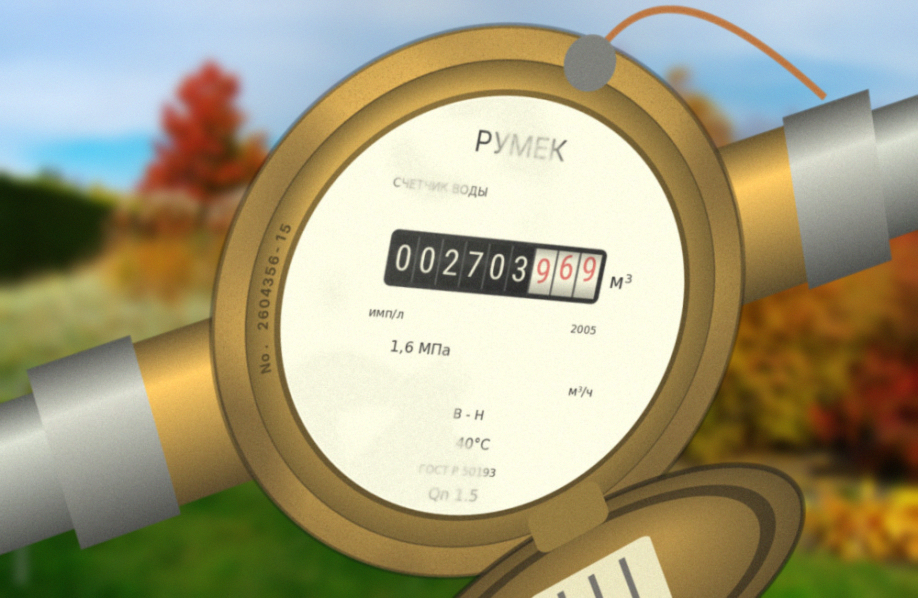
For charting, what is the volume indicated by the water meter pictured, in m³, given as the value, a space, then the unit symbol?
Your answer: 2703.969 m³
